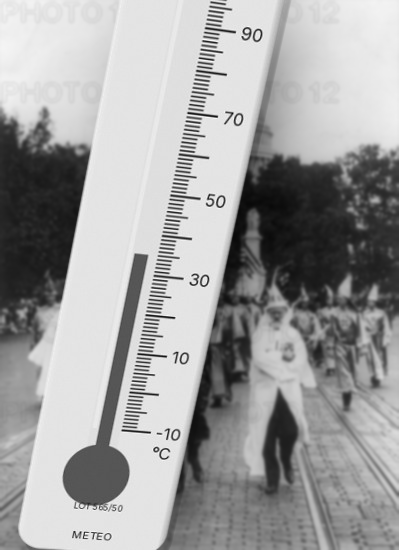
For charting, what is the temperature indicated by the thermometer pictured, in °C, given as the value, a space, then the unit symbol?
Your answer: 35 °C
